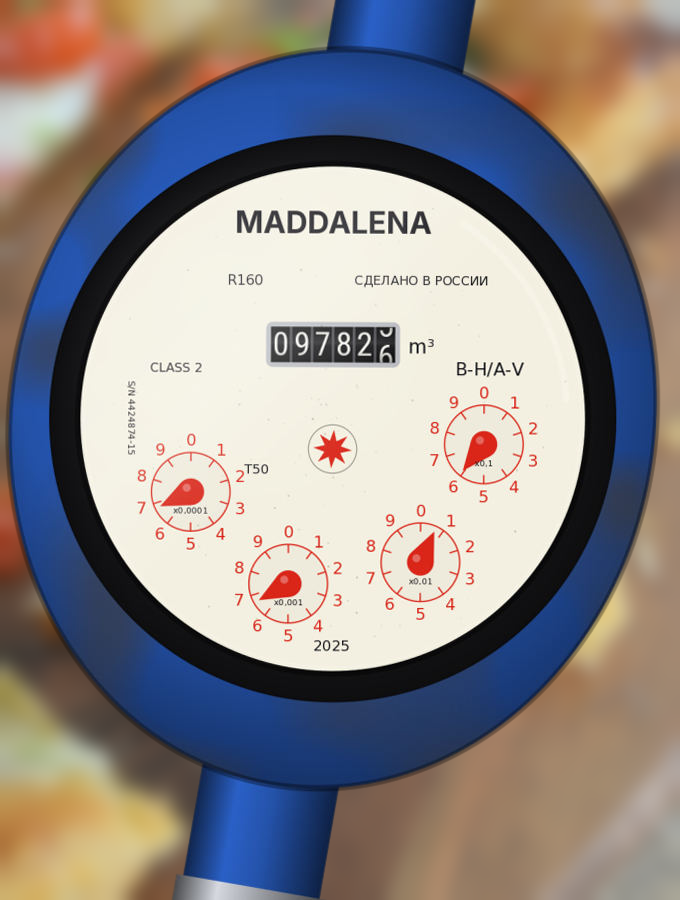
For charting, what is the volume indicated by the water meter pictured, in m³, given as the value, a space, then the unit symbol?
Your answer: 97825.6066 m³
